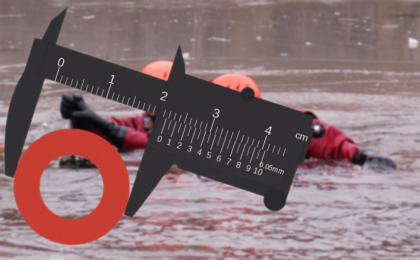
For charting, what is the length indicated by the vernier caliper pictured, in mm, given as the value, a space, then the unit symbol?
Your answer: 21.6 mm
